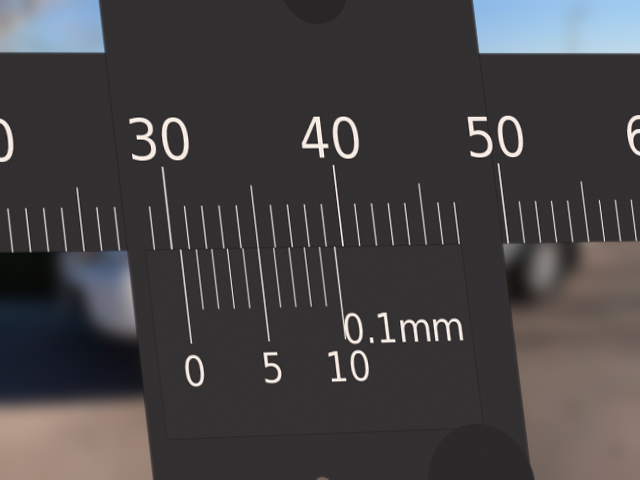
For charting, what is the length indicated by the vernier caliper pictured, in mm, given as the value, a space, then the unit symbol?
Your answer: 30.5 mm
